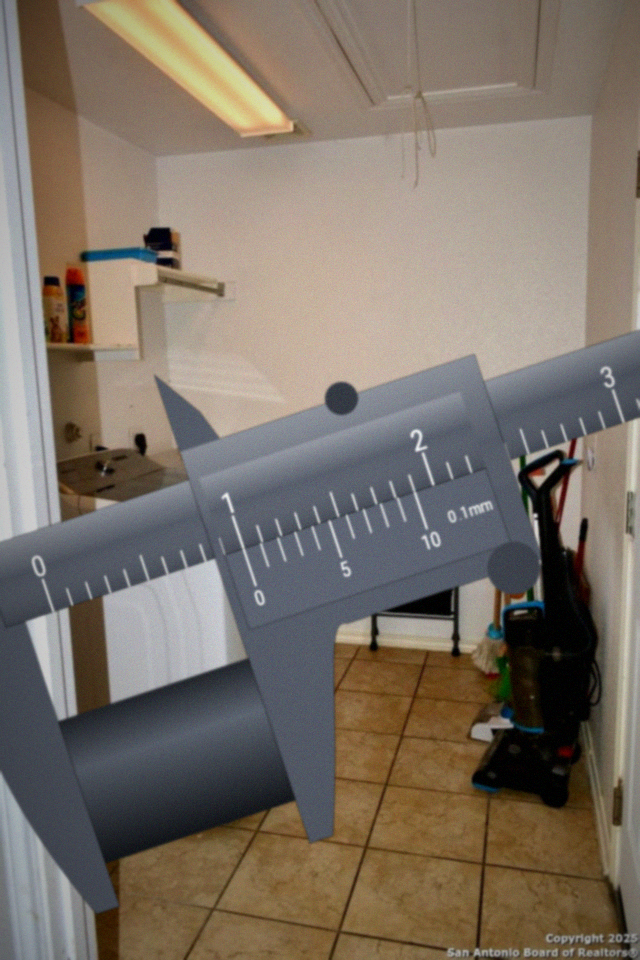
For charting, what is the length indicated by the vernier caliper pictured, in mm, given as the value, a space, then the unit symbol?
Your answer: 10.0 mm
